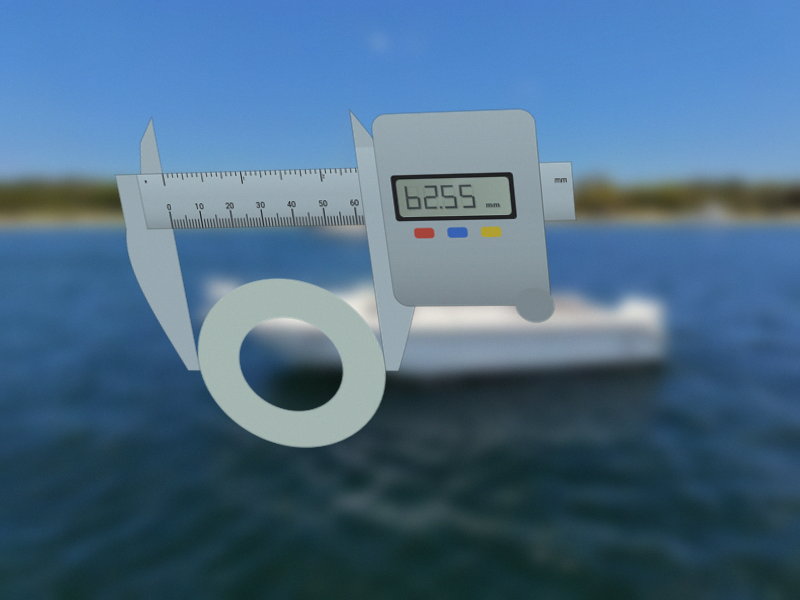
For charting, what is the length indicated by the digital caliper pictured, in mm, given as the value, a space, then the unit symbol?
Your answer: 62.55 mm
